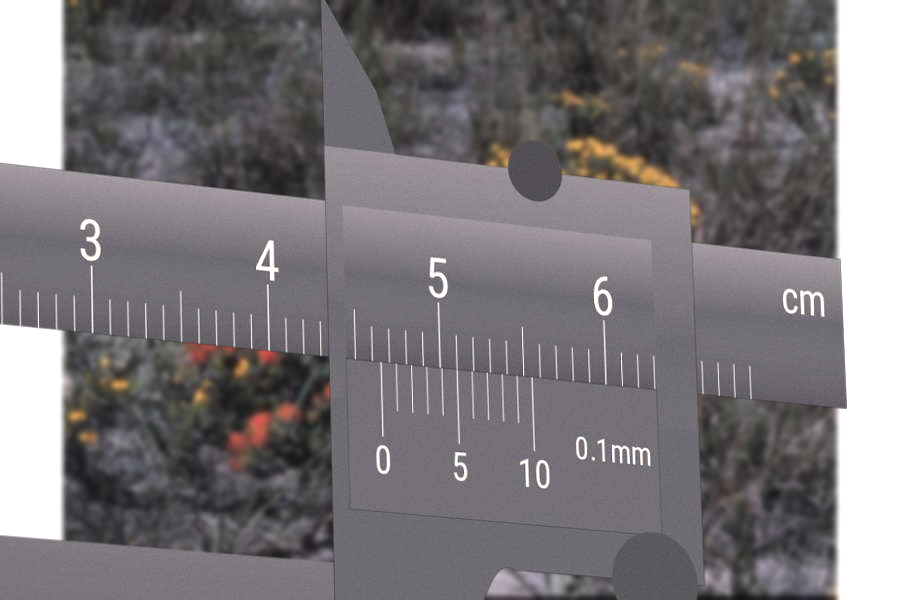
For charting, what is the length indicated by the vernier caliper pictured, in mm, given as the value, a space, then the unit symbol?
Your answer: 46.5 mm
